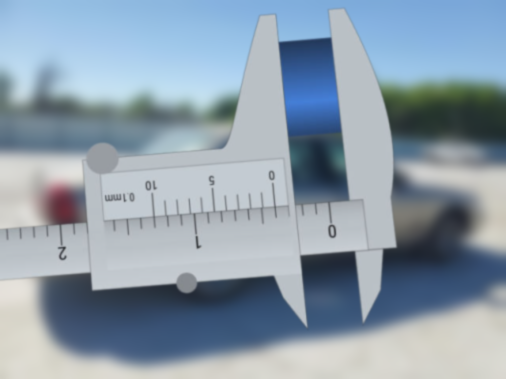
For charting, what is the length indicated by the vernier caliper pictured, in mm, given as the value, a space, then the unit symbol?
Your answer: 4.0 mm
